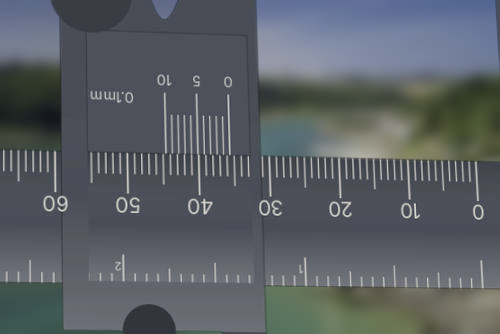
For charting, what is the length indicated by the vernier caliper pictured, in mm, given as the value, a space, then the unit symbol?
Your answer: 35.6 mm
